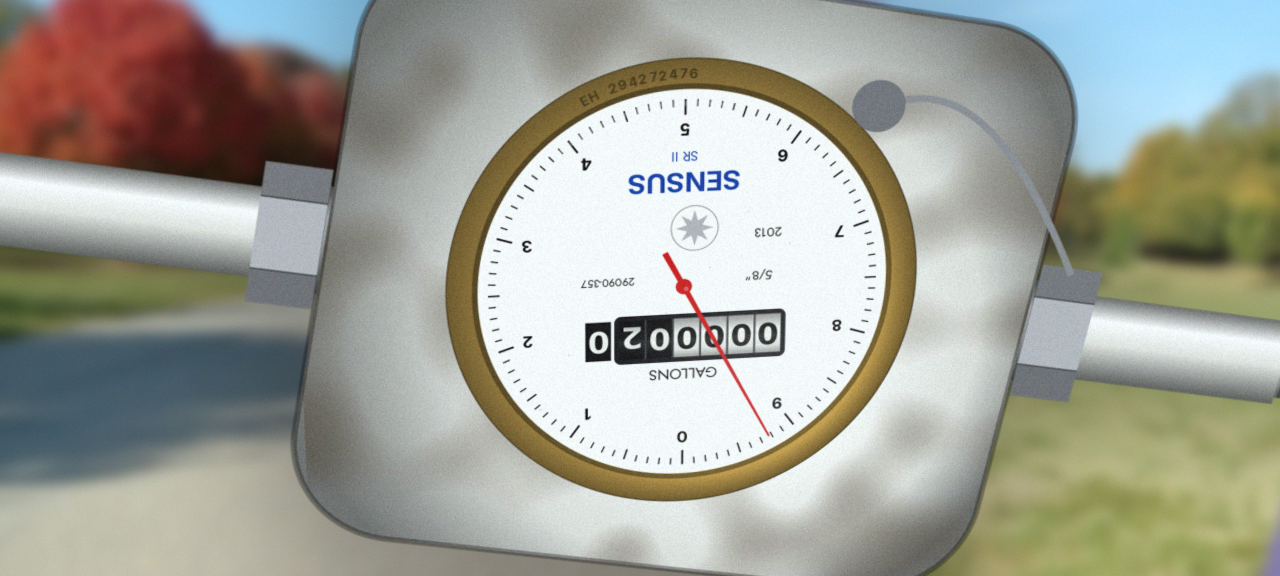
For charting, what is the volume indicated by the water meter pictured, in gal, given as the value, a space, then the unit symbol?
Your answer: 19.2 gal
